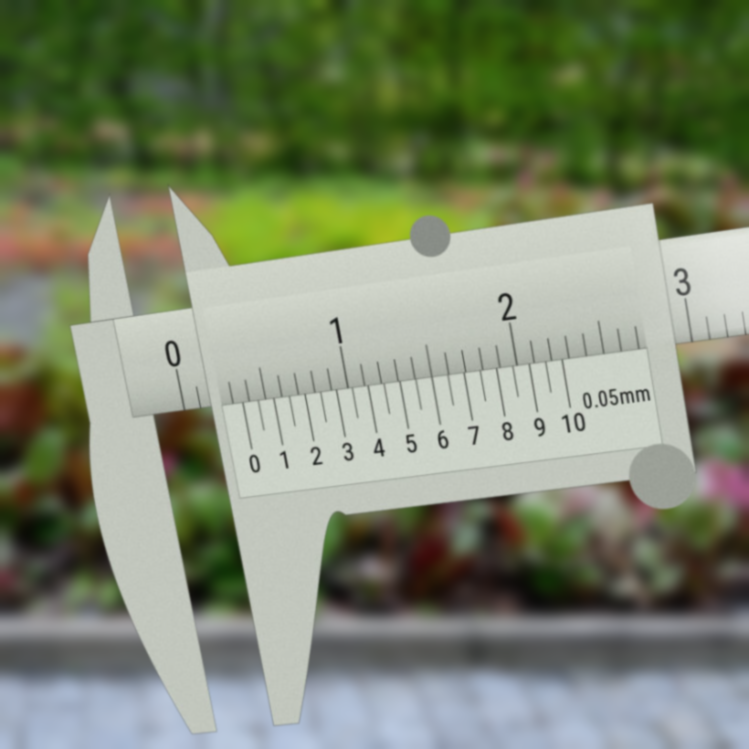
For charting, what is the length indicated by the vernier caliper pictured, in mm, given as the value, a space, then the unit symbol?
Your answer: 3.6 mm
